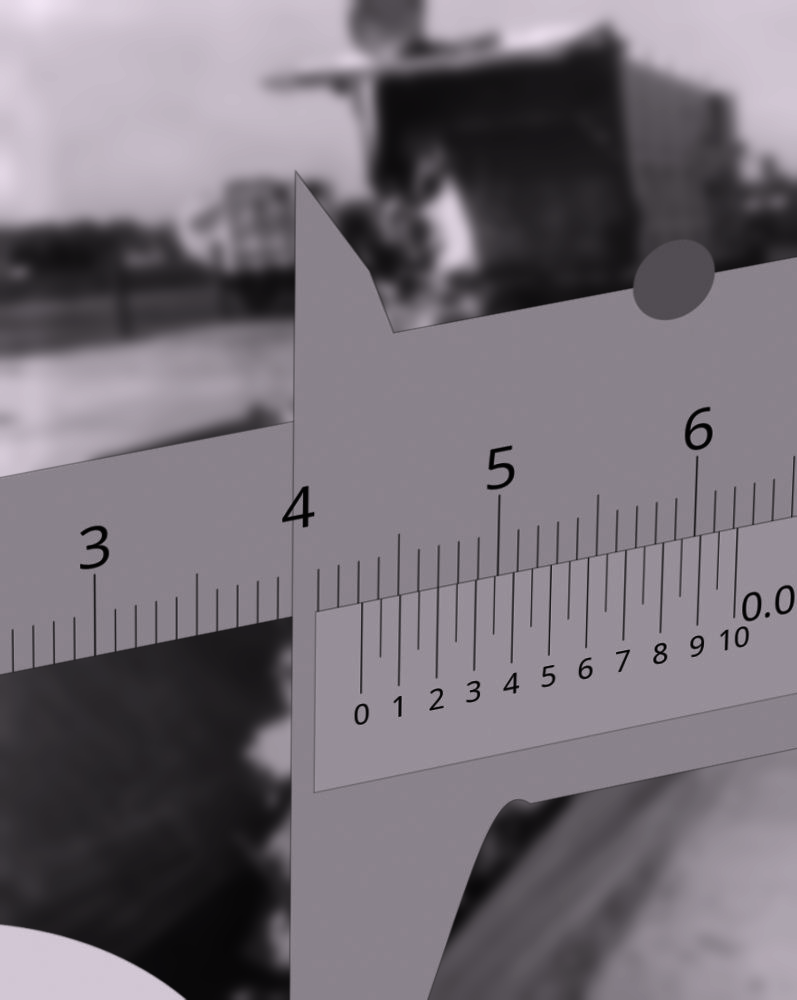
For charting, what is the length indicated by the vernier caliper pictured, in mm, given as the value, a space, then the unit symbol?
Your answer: 43.2 mm
